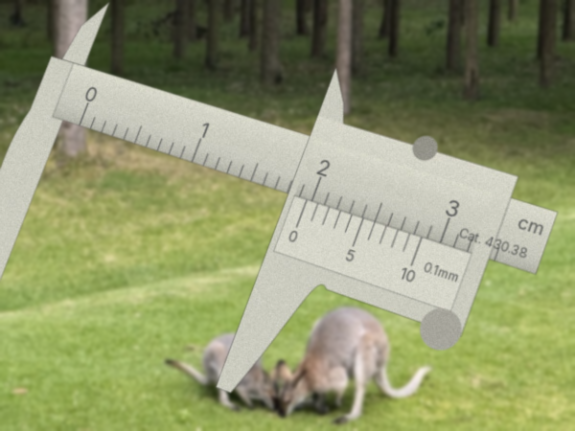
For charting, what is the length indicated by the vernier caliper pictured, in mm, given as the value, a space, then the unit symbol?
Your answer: 19.6 mm
